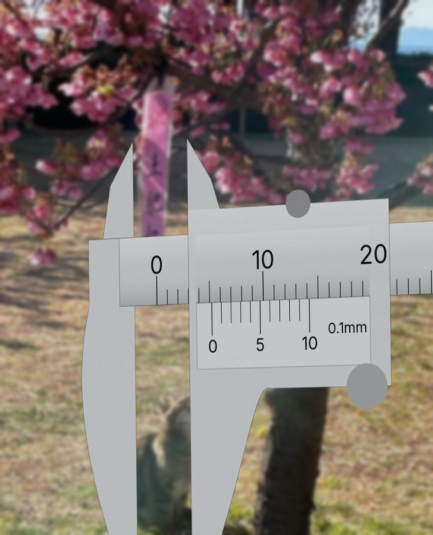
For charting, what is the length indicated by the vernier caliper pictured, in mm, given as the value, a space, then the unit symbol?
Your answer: 5.2 mm
